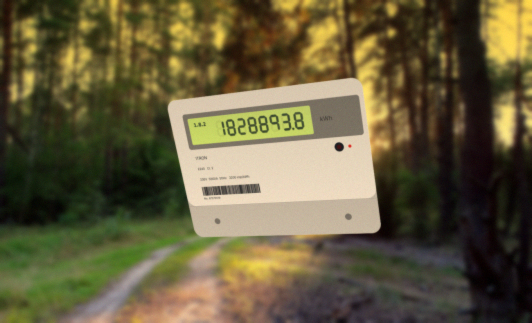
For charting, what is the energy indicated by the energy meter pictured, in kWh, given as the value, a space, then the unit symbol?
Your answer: 1828893.8 kWh
